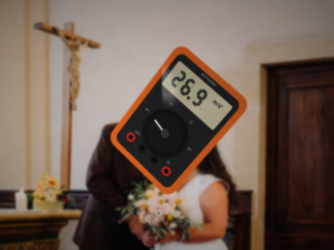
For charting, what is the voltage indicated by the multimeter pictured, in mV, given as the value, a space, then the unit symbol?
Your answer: 26.9 mV
